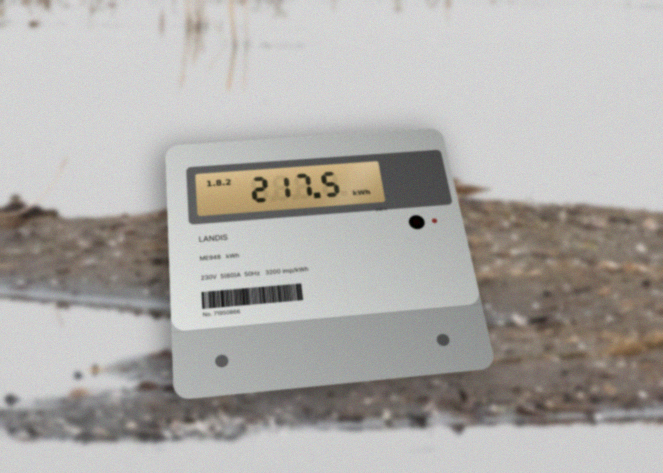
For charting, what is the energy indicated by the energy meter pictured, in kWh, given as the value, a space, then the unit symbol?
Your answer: 217.5 kWh
